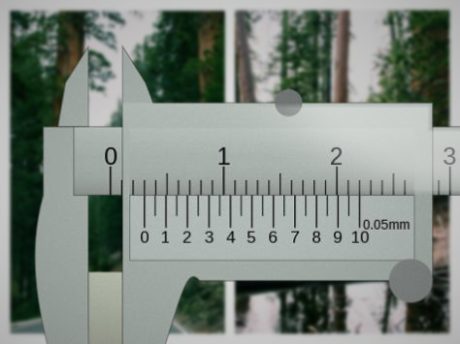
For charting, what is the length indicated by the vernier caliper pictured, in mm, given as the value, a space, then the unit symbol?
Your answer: 3.0 mm
